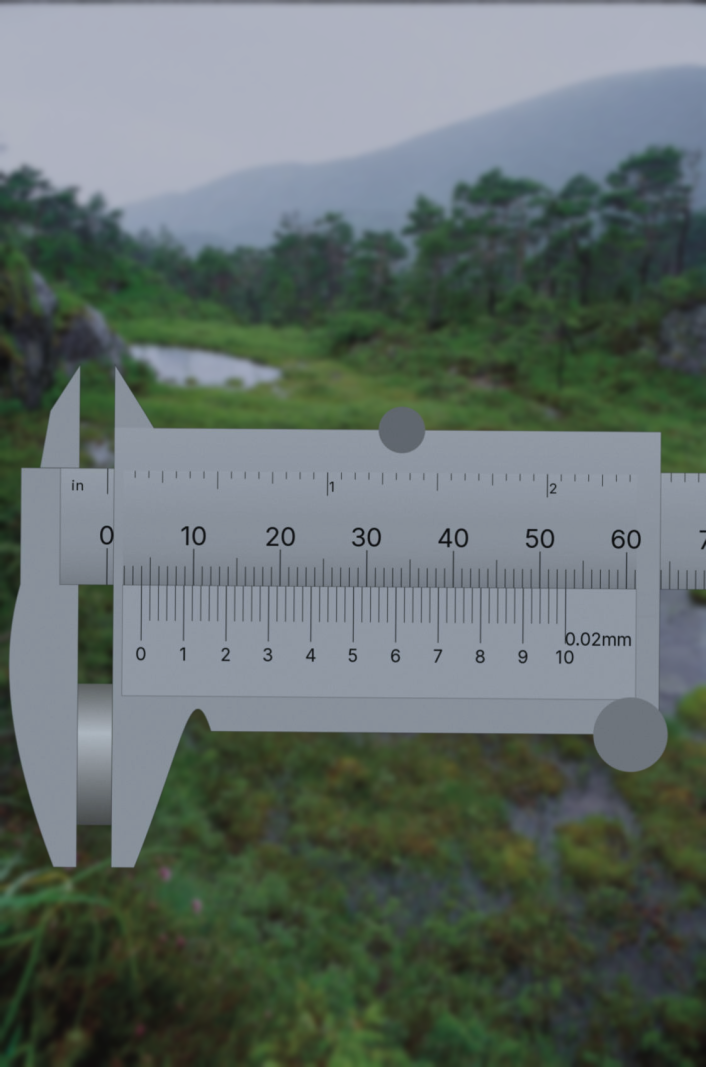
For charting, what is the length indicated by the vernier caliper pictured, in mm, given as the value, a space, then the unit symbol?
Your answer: 4.0 mm
